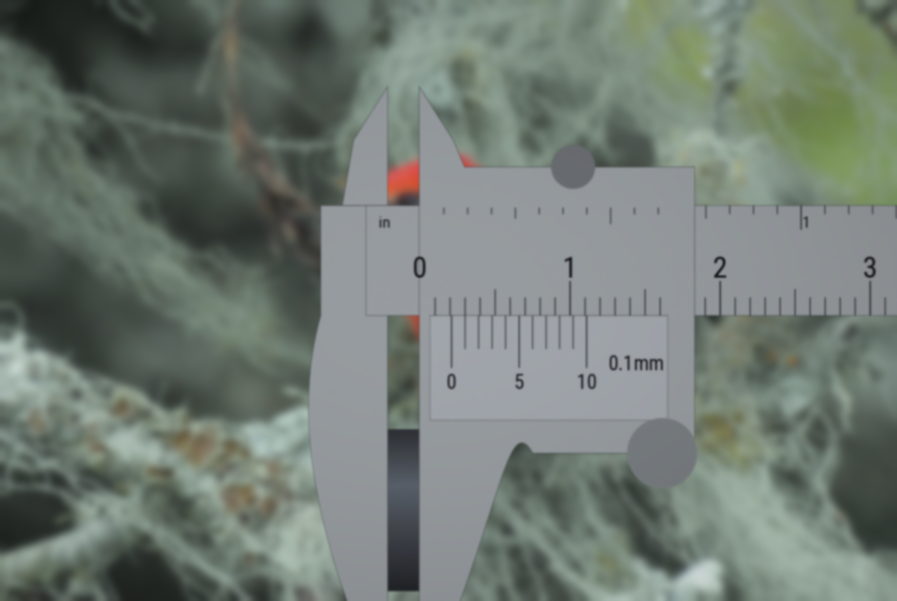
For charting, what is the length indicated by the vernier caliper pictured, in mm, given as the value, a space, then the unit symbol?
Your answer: 2.1 mm
